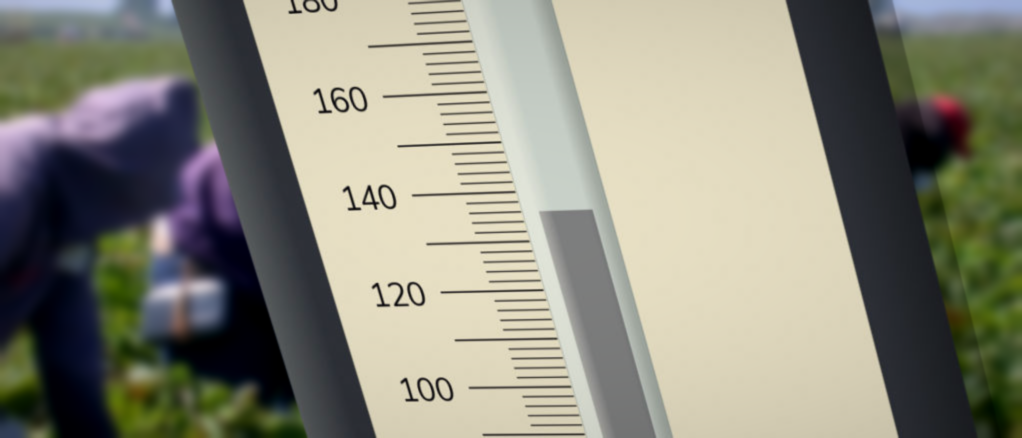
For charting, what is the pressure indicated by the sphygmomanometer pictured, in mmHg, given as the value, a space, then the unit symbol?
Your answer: 136 mmHg
